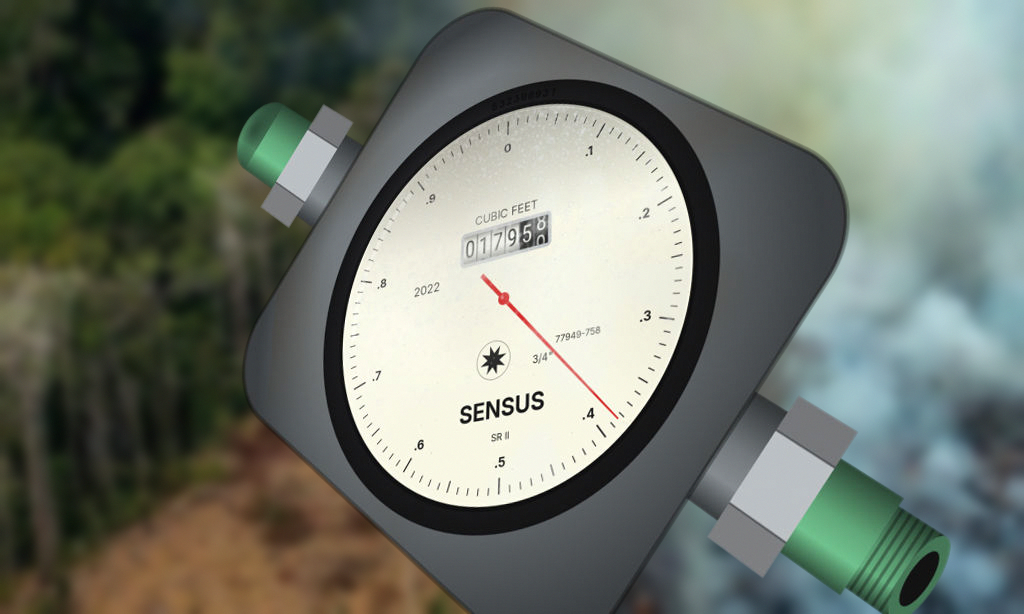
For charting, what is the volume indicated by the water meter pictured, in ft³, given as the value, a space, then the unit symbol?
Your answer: 17958.38 ft³
